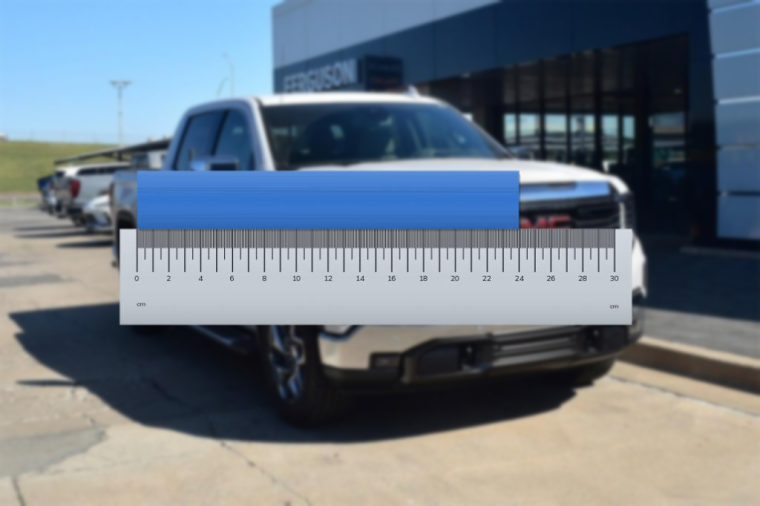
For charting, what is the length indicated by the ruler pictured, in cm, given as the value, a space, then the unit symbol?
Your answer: 24 cm
